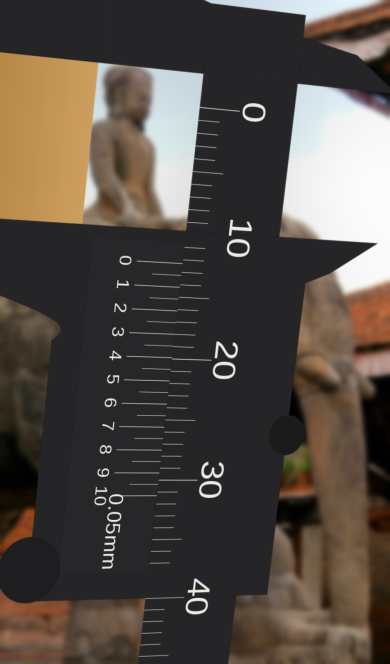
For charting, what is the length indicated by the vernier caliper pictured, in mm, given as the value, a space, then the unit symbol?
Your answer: 12.3 mm
